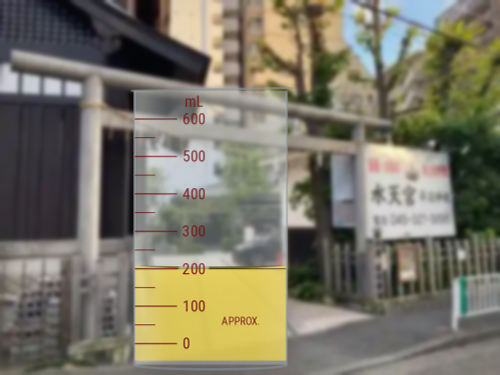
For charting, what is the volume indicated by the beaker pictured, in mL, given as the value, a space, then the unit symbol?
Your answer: 200 mL
